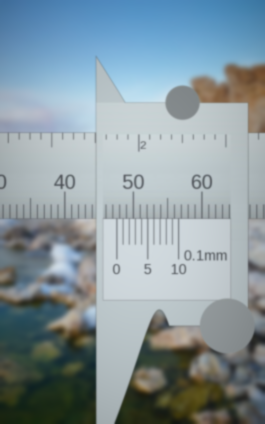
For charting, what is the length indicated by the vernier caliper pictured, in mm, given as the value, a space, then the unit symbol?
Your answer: 47.6 mm
